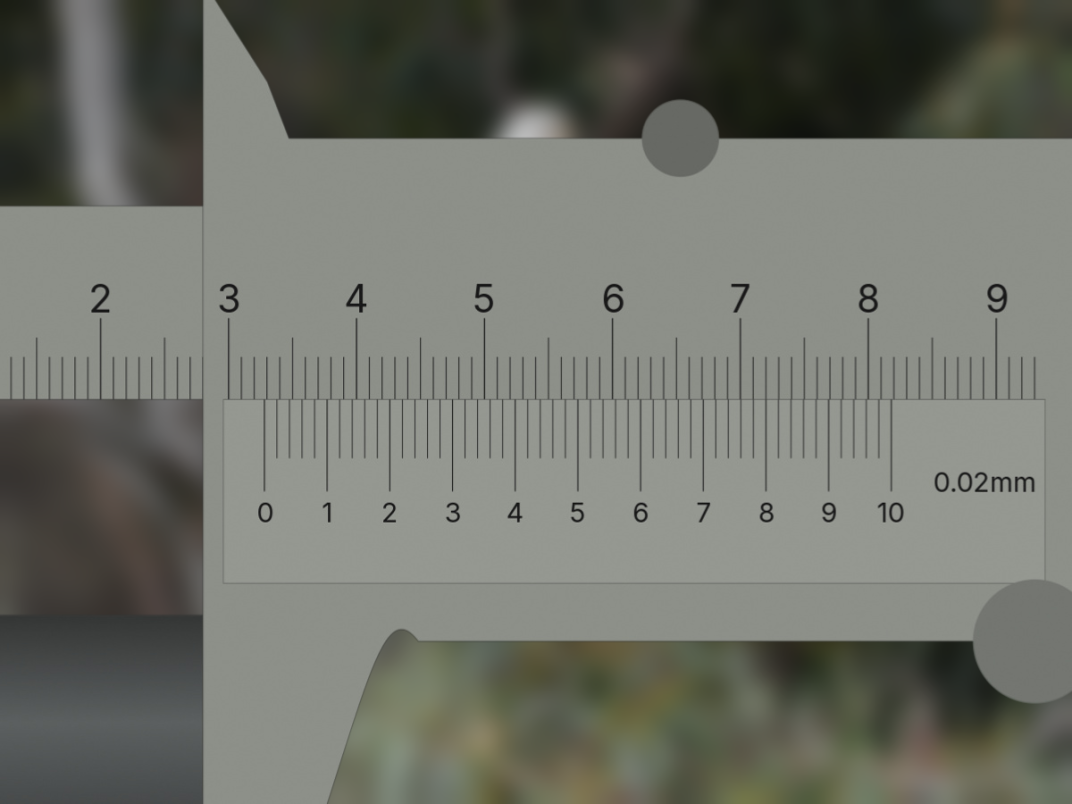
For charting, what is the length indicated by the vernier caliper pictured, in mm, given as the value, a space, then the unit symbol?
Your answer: 32.8 mm
